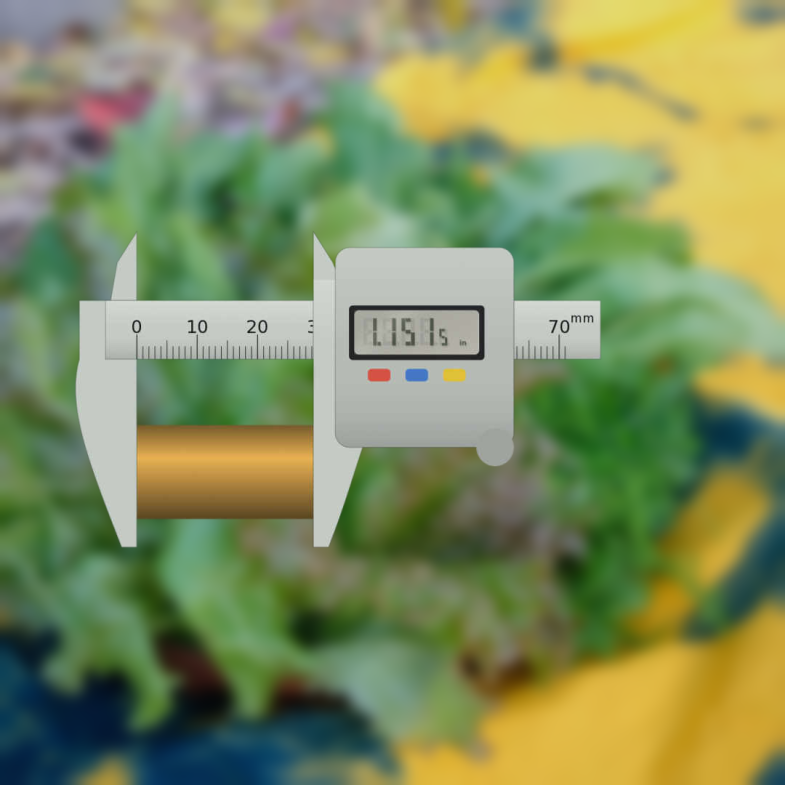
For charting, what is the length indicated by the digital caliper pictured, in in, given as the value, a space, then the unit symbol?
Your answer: 1.1515 in
